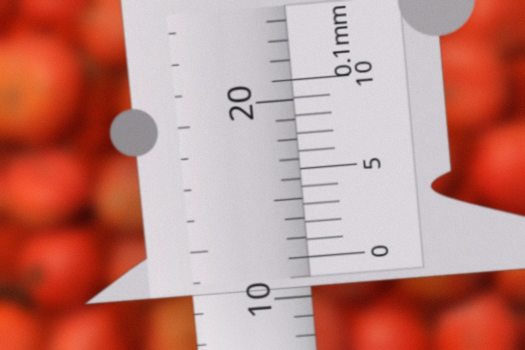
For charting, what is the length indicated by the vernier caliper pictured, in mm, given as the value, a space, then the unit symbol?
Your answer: 12.0 mm
